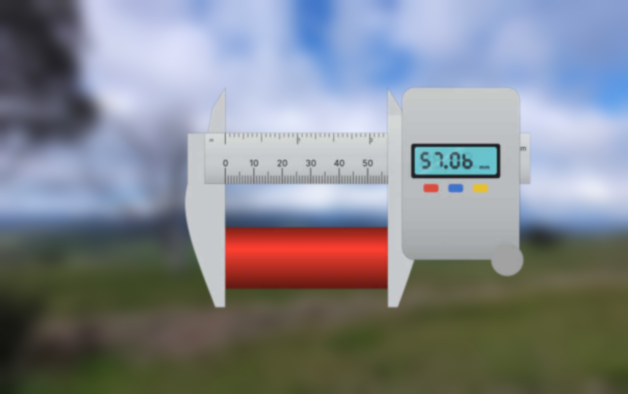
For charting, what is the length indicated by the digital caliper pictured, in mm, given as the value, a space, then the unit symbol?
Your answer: 57.06 mm
